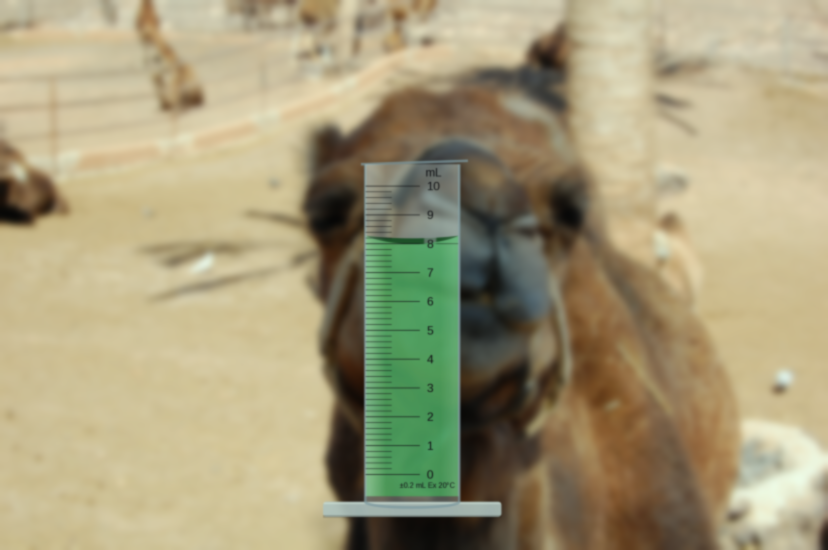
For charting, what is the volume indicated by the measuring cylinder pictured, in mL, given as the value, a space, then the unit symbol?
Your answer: 8 mL
